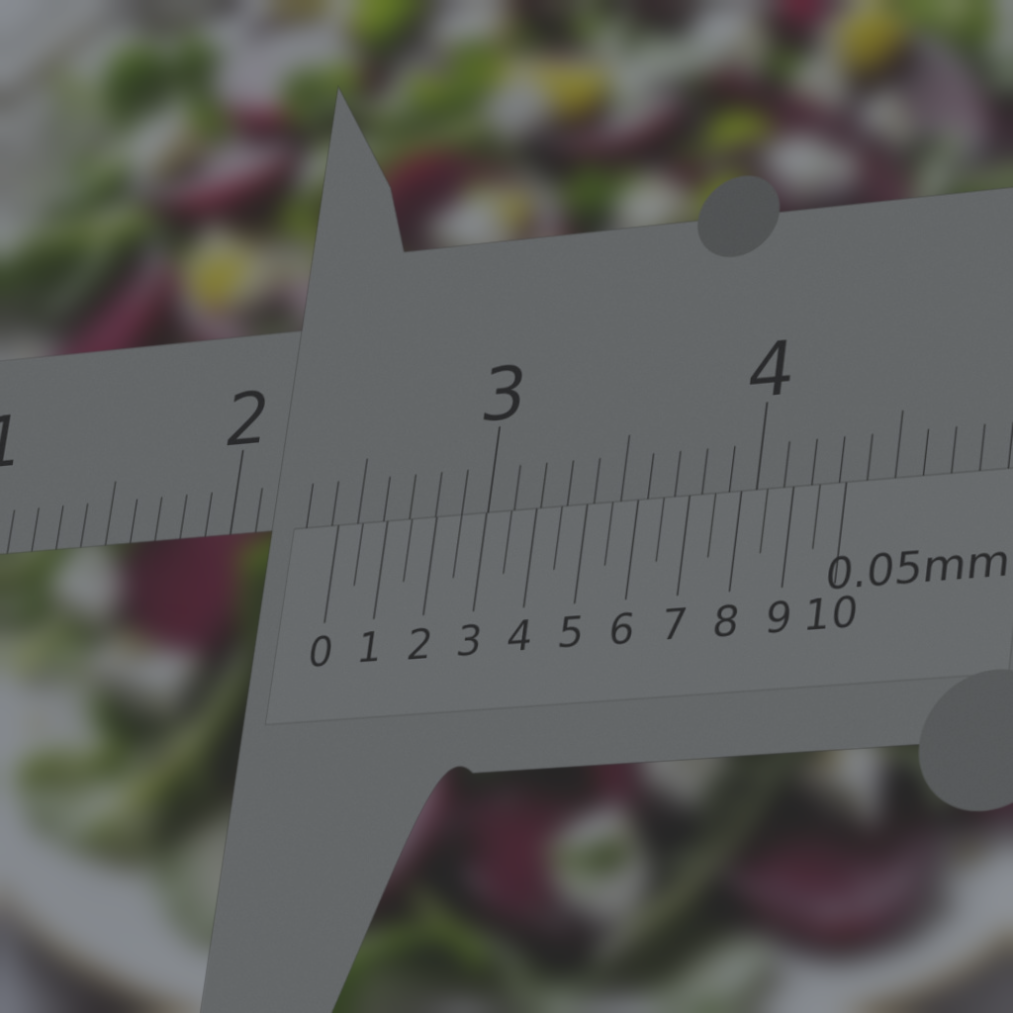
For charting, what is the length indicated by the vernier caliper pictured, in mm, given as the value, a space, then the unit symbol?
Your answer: 24.25 mm
